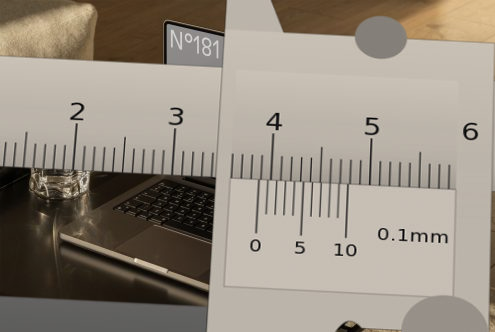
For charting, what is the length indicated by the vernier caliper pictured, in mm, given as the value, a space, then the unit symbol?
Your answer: 38.8 mm
